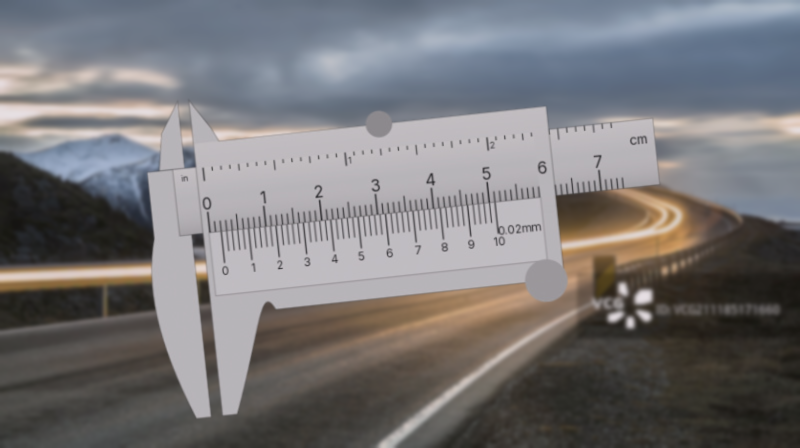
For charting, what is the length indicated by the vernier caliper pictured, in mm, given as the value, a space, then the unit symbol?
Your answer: 2.0 mm
